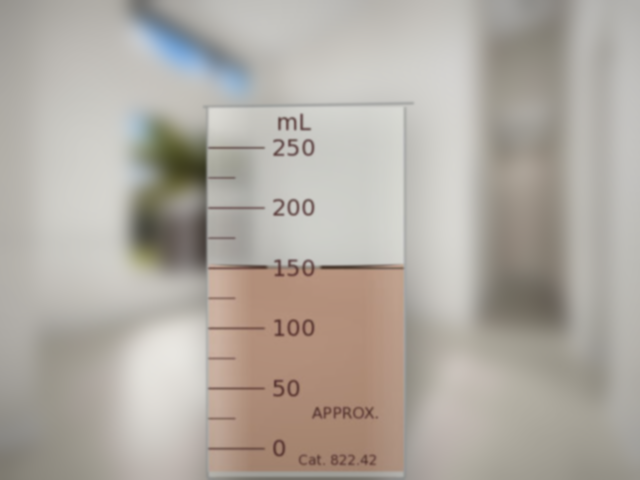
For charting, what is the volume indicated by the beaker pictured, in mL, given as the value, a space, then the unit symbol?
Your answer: 150 mL
